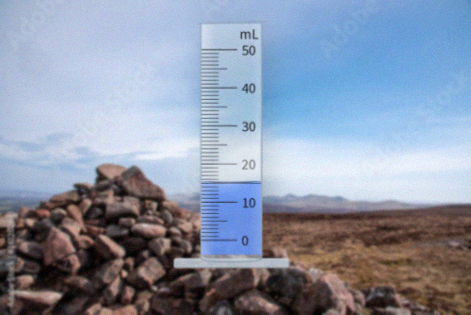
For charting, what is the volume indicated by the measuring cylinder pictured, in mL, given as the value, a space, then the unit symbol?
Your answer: 15 mL
